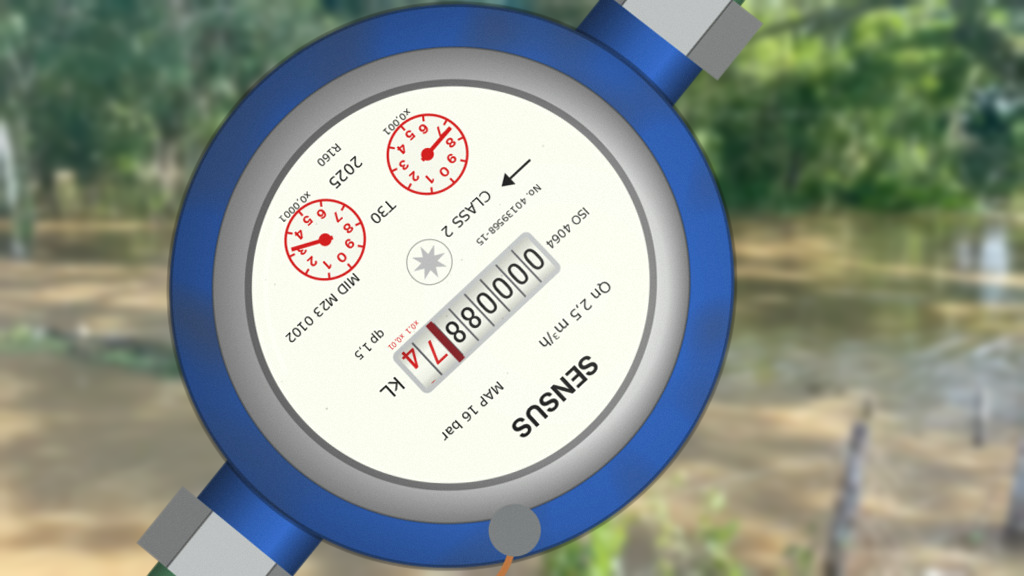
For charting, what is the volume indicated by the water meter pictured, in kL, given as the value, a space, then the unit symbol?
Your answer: 88.7373 kL
